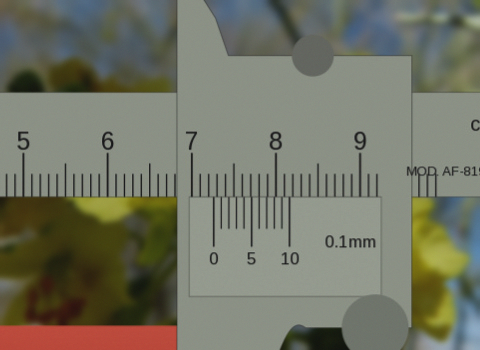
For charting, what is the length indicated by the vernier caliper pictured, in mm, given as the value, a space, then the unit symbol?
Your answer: 72.6 mm
